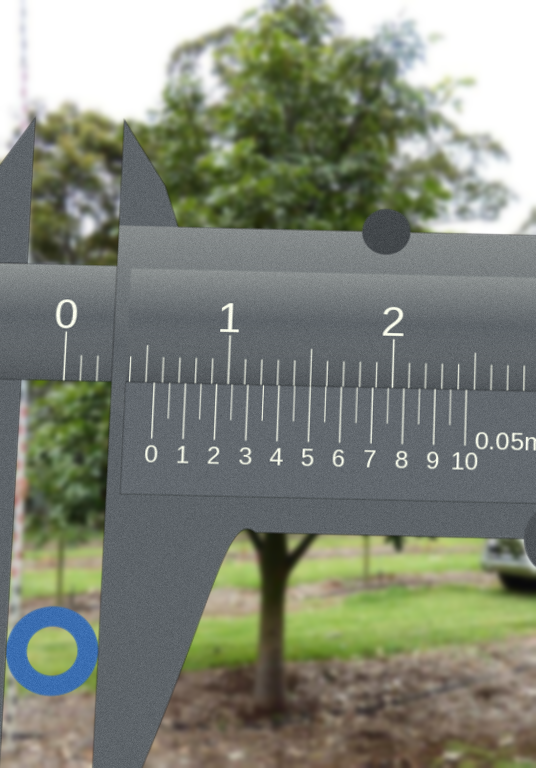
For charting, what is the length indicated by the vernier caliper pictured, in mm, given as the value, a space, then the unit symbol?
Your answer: 5.5 mm
